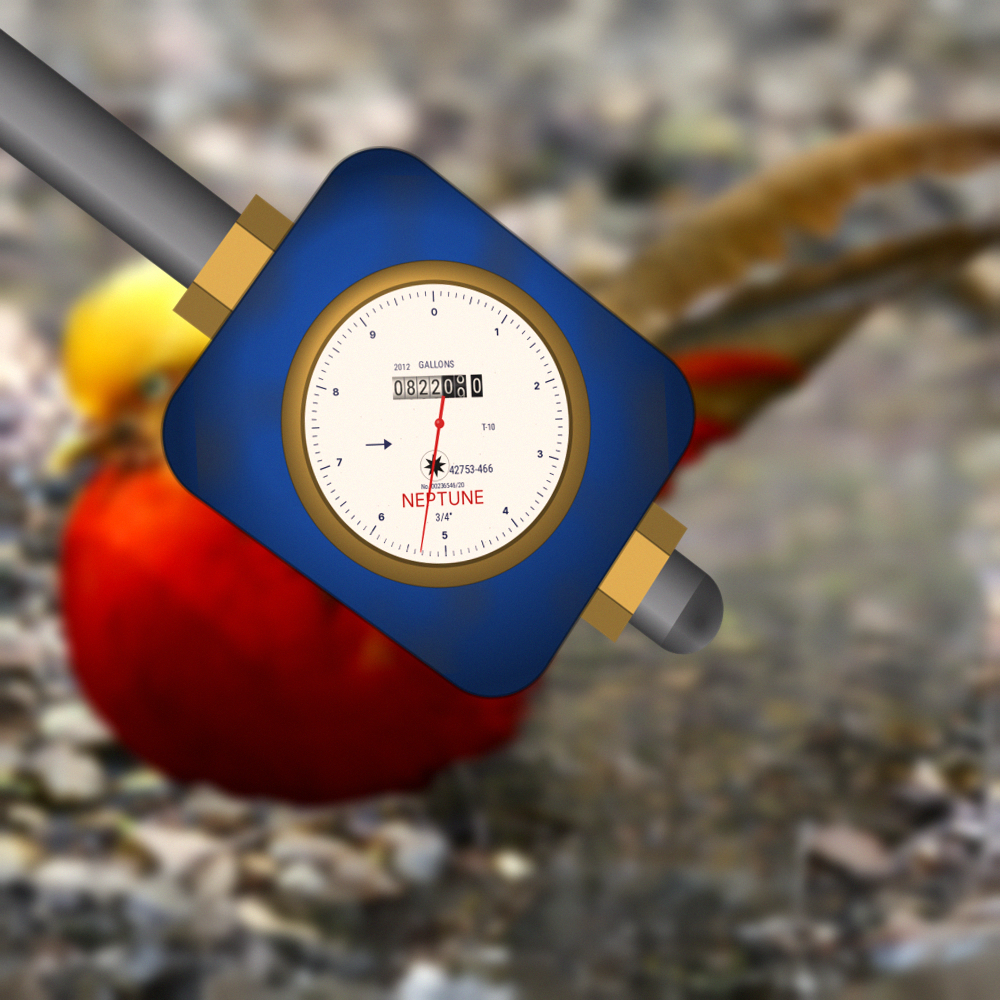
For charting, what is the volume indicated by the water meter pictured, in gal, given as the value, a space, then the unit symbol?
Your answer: 822085.3 gal
